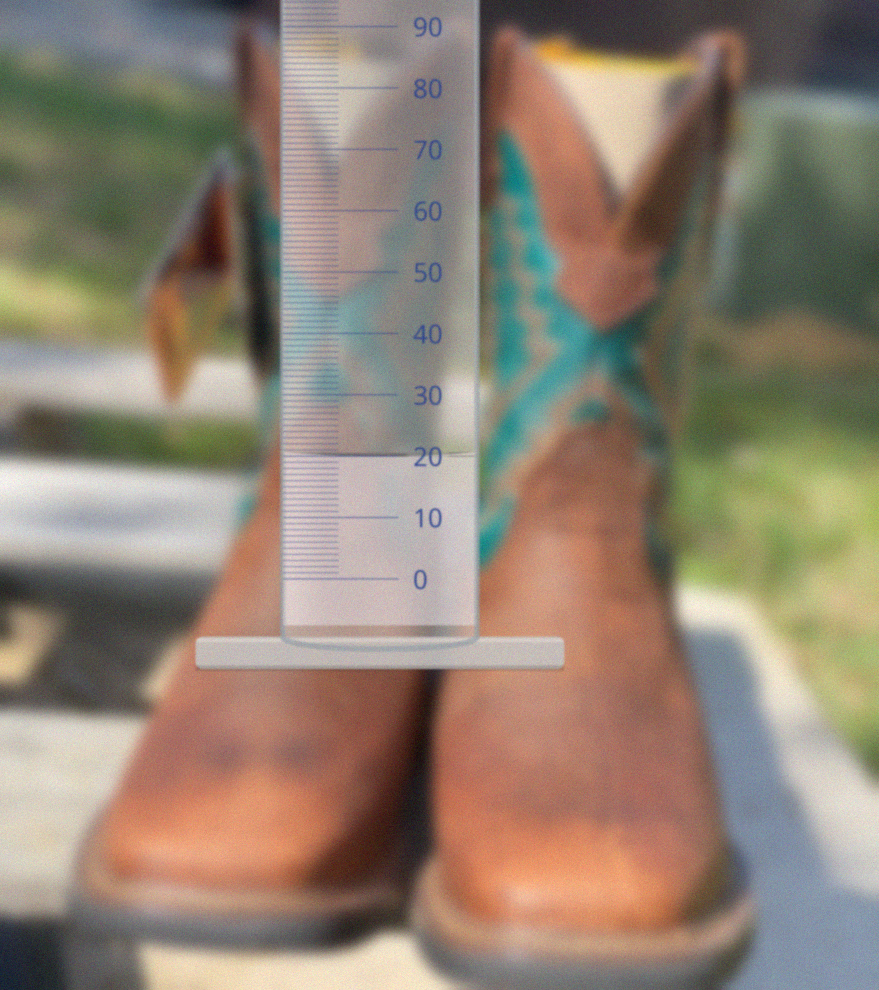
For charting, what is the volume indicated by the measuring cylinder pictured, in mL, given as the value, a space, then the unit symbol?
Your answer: 20 mL
